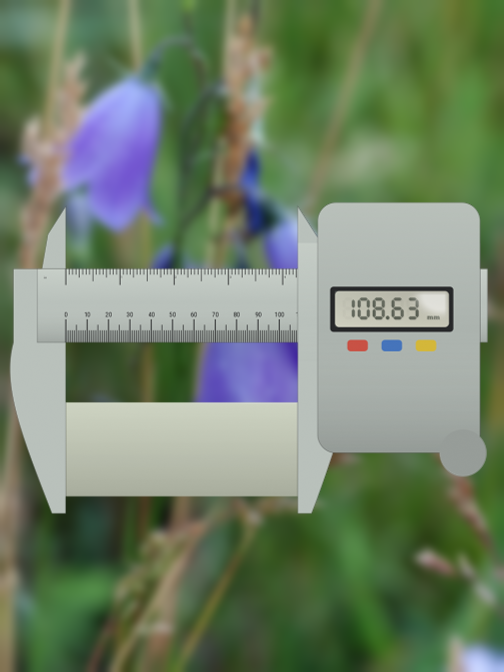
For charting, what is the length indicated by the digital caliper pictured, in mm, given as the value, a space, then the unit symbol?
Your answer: 108.63 mm
